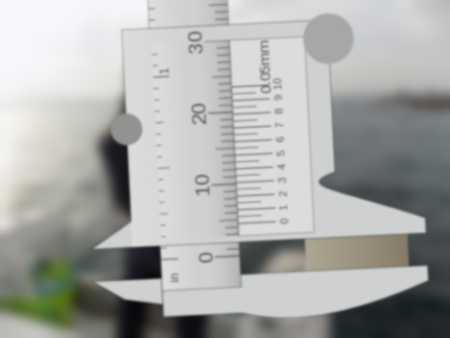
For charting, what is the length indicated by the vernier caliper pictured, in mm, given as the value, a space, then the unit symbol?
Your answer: 4.5 mm
